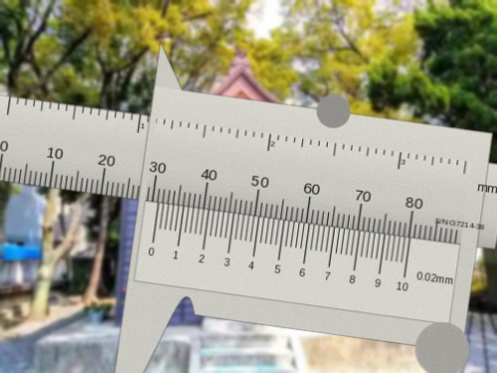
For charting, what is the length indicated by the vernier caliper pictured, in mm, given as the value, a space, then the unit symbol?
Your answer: 31.2 mm
